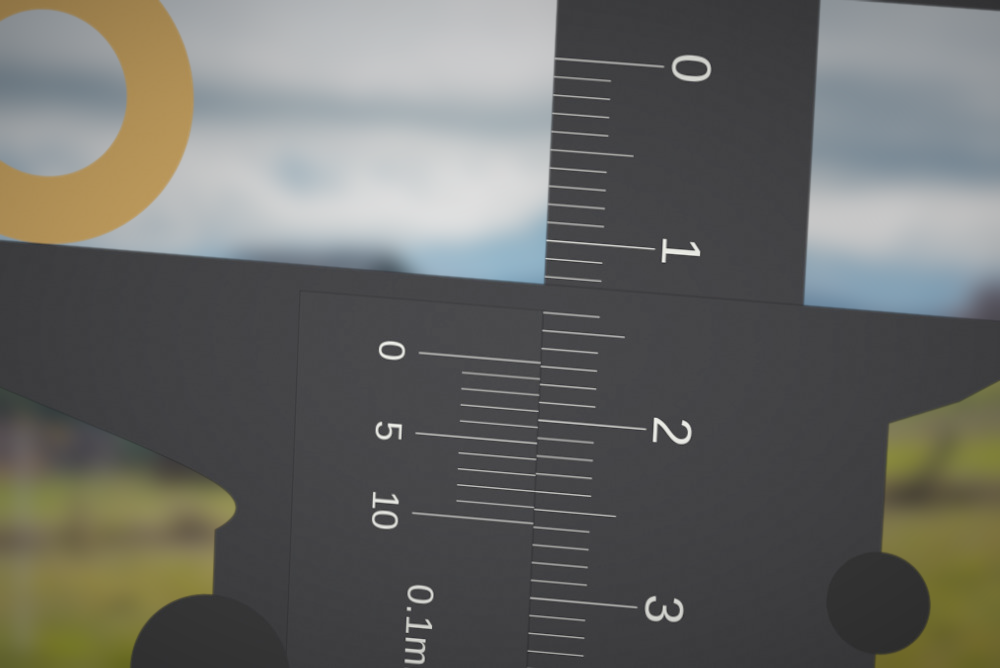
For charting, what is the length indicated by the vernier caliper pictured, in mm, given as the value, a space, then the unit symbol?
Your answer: 16.8 mm
